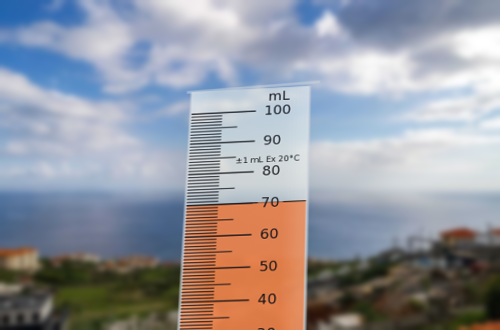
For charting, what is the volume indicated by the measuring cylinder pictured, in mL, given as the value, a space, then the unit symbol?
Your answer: 70 mL
